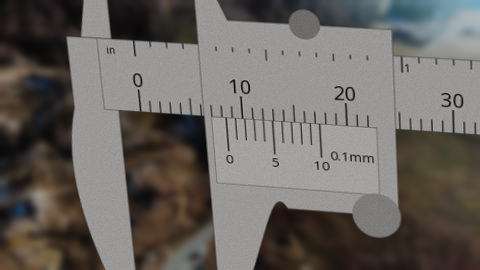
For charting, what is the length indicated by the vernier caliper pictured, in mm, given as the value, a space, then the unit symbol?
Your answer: 8.4 mm
